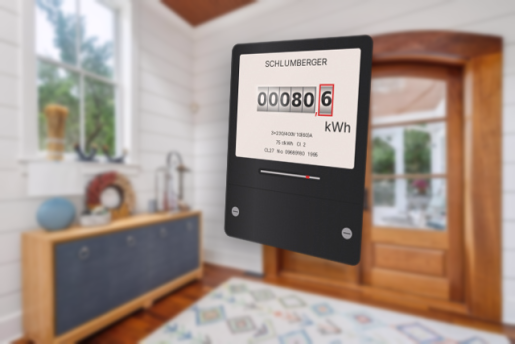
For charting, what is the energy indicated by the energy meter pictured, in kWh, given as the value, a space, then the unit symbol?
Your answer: 80.6 kWh
